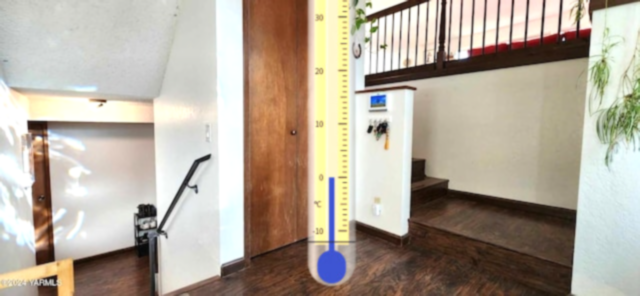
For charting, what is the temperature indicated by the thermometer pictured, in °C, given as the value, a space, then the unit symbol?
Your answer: 0 °C
